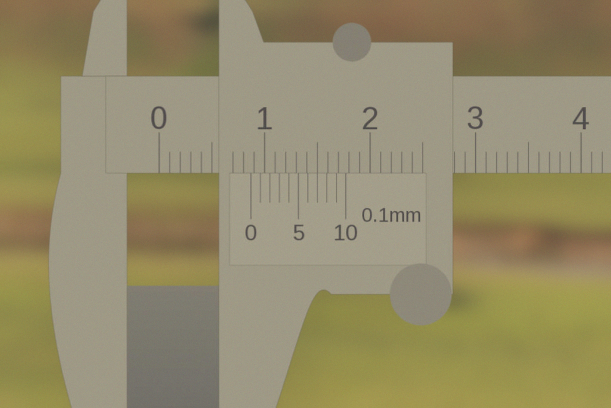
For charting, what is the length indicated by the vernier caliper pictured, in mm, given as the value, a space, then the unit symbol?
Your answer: 8.7 mm
